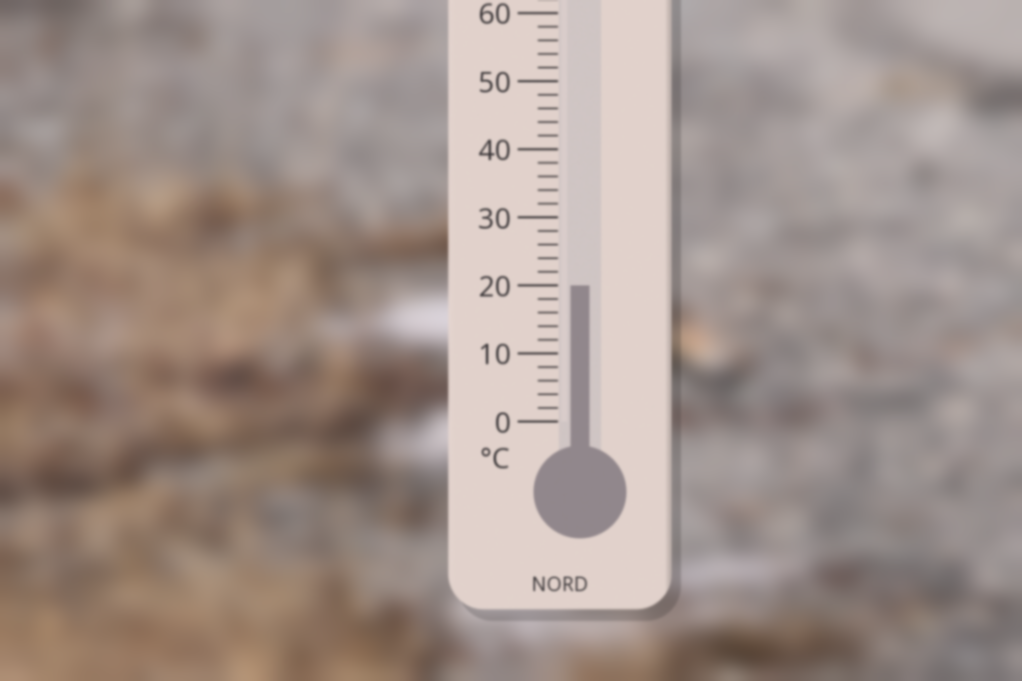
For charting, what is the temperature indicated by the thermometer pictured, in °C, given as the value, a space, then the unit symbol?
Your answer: 20 °C
